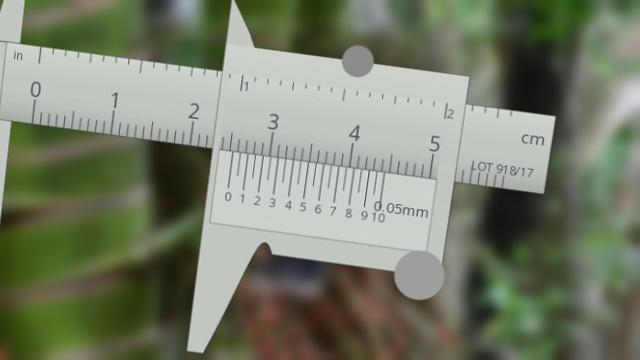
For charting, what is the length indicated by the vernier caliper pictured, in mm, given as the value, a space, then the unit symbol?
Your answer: 25.4 mm
